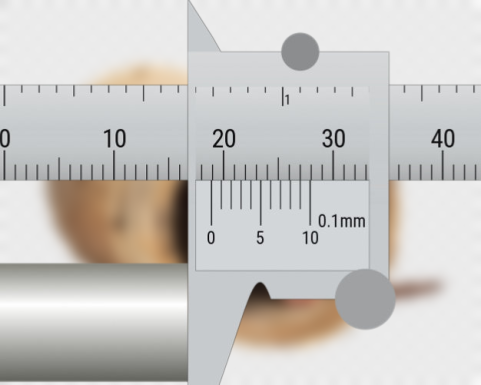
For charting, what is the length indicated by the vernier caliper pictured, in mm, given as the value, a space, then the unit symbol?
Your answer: 18.9 mm
